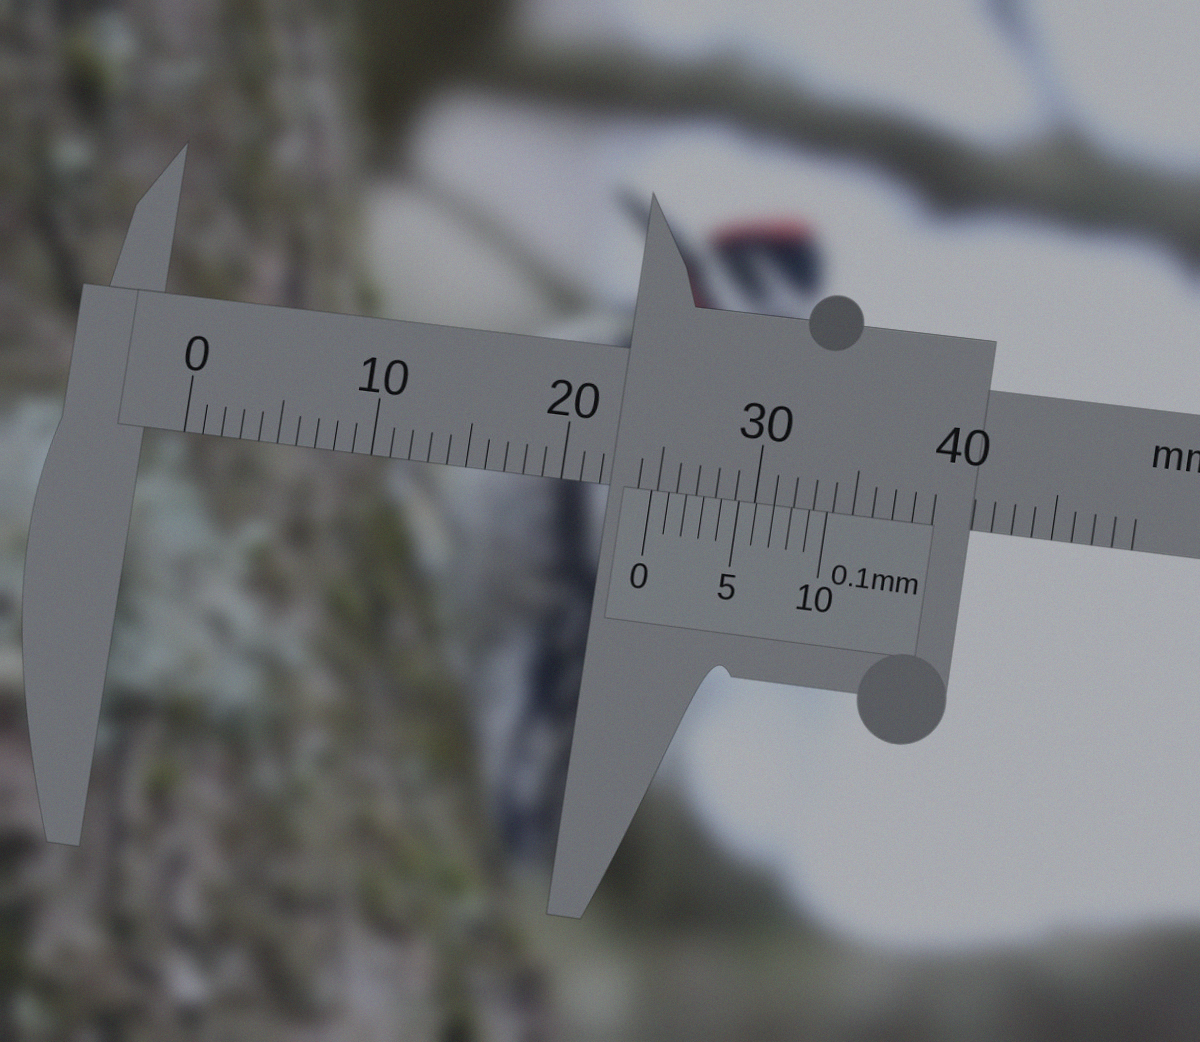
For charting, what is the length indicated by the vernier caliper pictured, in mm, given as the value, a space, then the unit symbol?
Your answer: 24.7 mm
